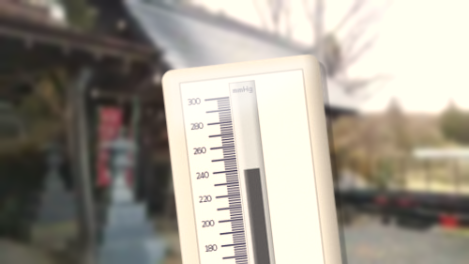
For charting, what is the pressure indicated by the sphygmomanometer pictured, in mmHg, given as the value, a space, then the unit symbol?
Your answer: 240 mmHg
